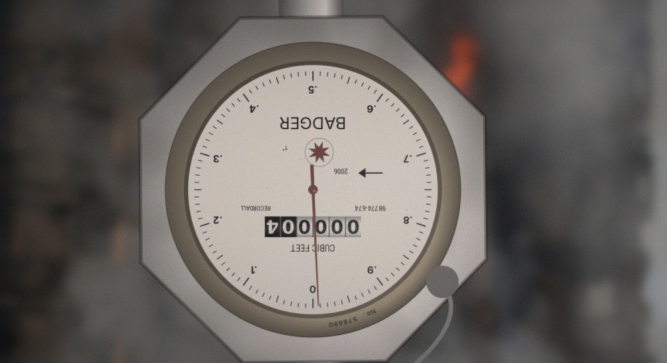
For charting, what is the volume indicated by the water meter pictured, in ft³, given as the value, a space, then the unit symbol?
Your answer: 3.99 ft³
